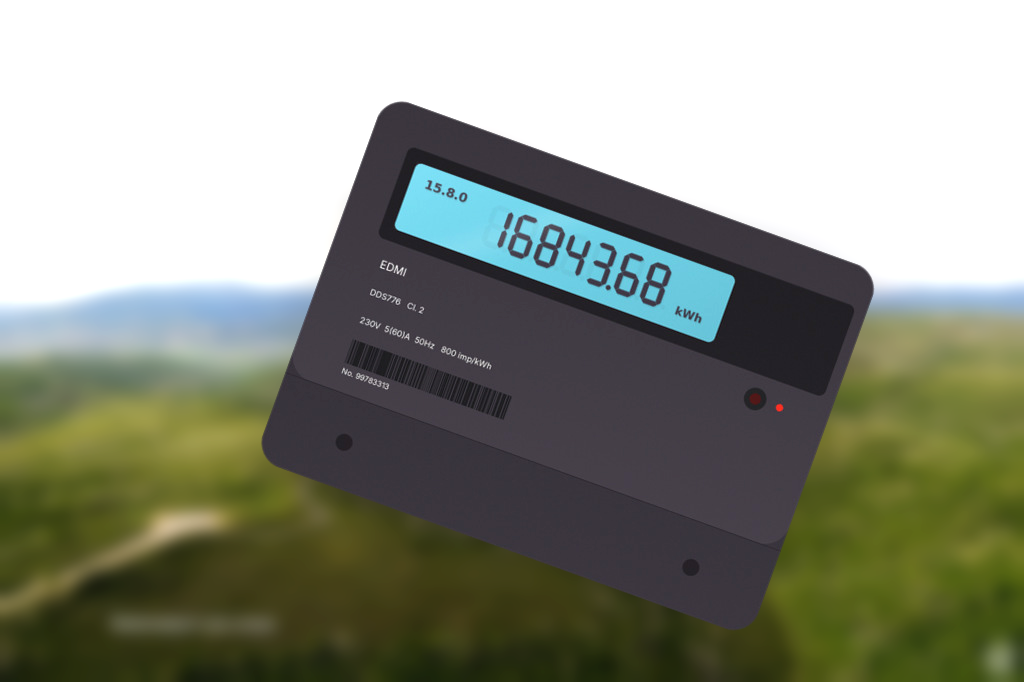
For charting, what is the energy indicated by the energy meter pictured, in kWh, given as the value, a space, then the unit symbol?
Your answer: 16843.68 kWh
